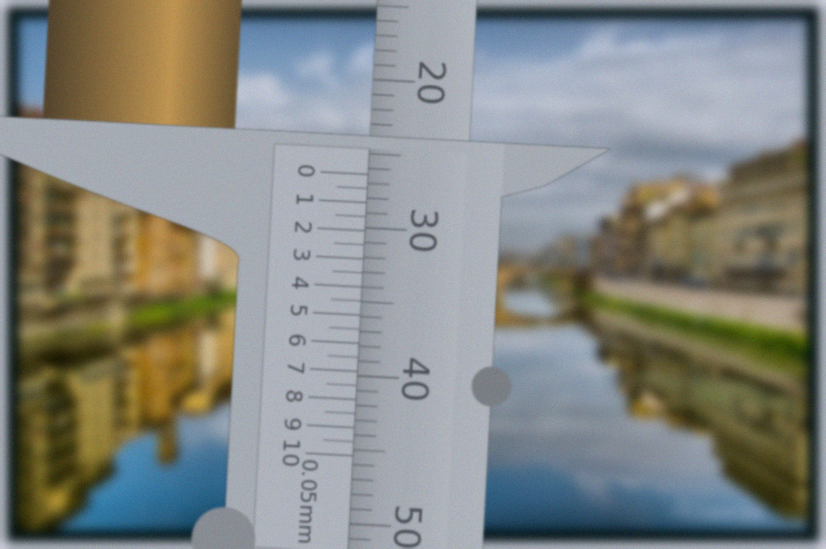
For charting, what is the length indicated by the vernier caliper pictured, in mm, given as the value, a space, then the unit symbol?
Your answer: 26.4 mm
